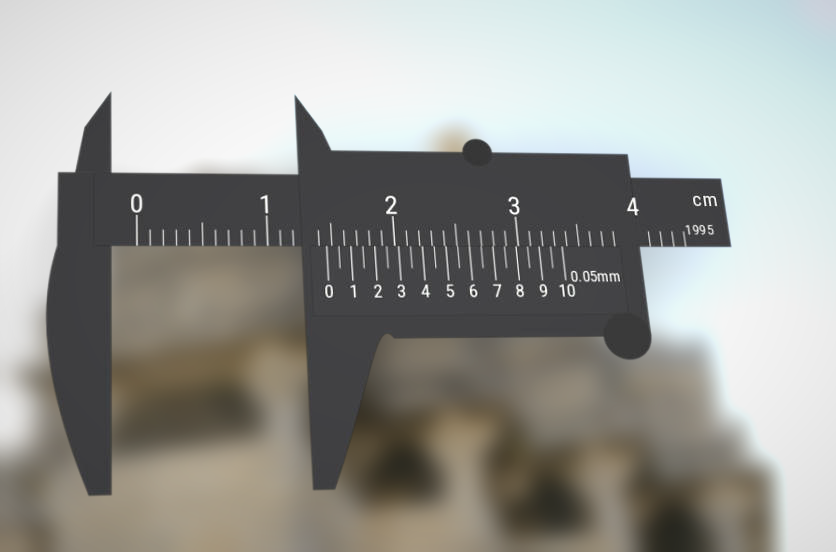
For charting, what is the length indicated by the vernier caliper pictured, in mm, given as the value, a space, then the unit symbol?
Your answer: 14.6 mm
